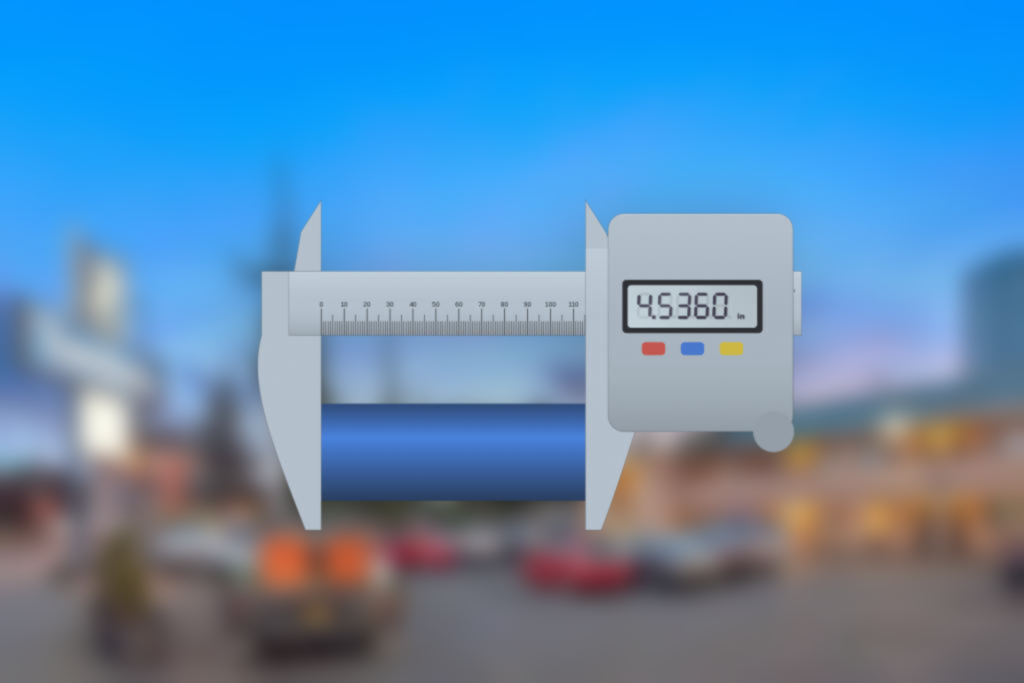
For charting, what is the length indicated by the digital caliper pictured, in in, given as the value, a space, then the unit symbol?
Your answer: 4.5360 in
